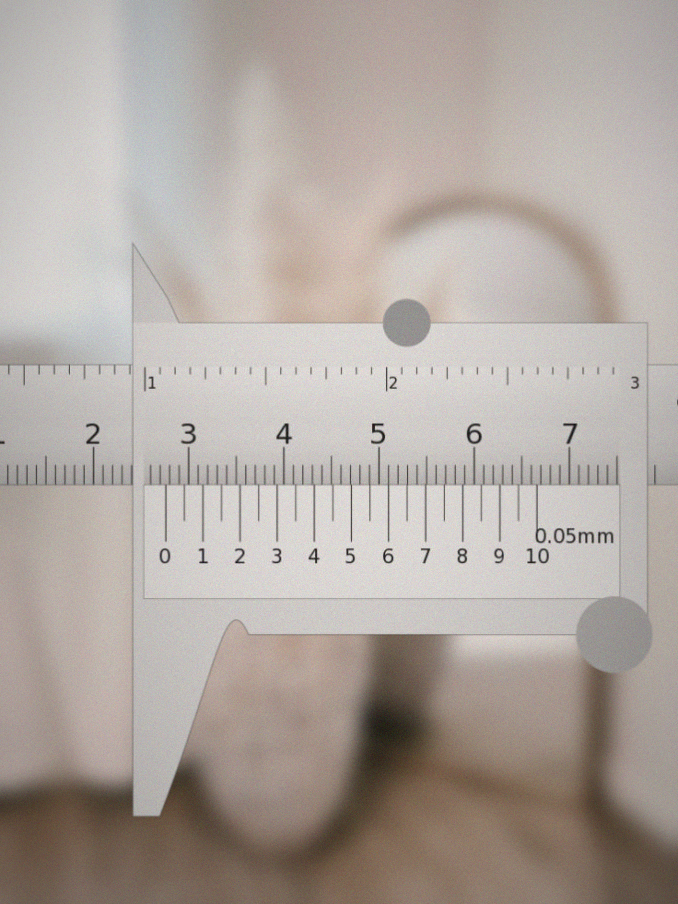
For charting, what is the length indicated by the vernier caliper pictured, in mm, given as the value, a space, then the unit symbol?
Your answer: 27.6 mm
